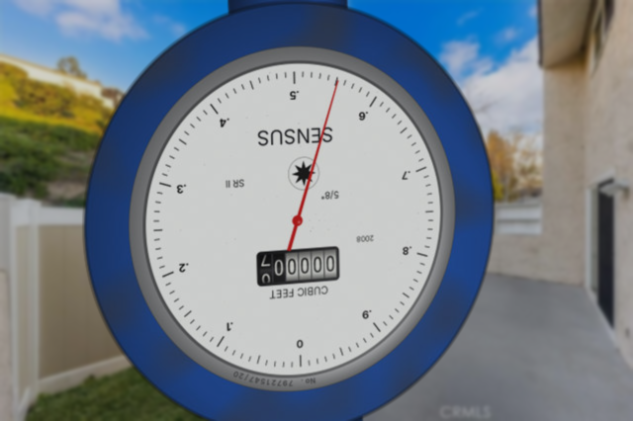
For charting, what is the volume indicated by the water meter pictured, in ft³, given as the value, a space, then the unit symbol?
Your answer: 6.55 ft³
